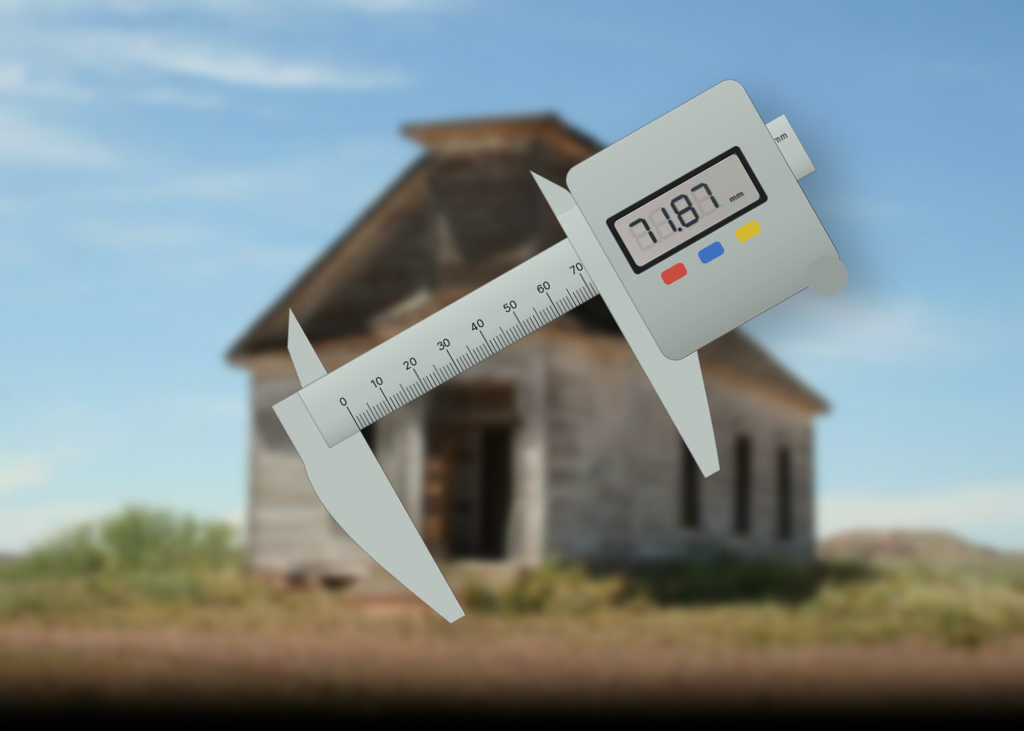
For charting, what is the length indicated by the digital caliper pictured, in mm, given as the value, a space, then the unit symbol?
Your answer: 71.87 mm
